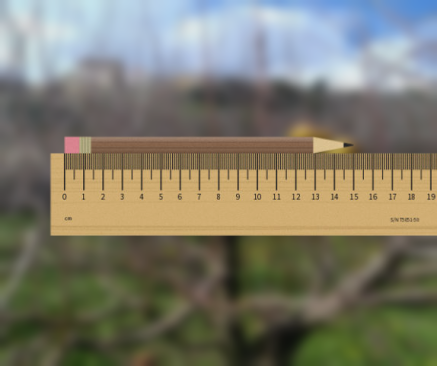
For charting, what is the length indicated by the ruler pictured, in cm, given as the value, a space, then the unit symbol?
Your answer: 15 cm
